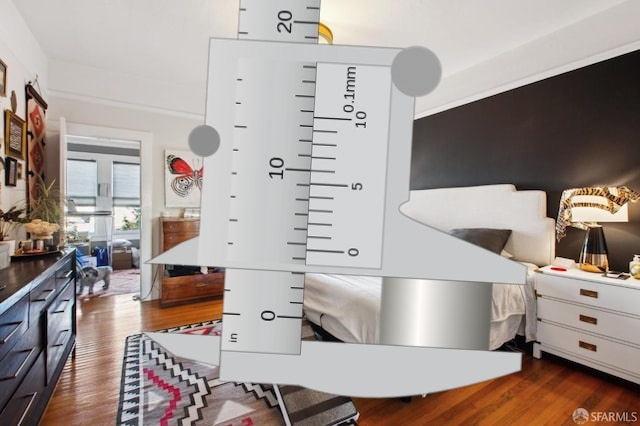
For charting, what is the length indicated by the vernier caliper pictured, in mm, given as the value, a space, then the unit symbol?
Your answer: 4.6 mm
